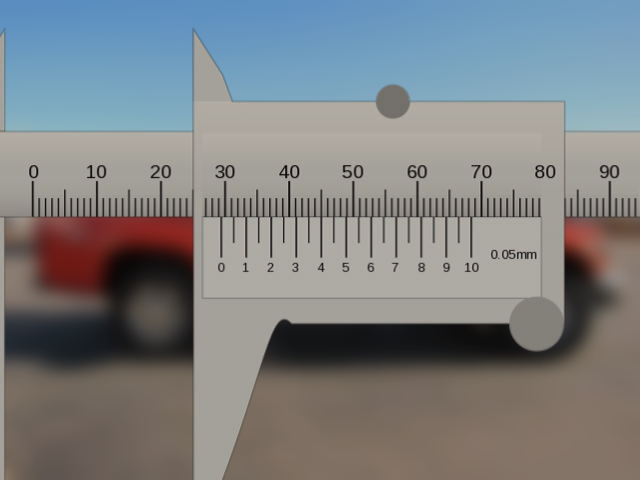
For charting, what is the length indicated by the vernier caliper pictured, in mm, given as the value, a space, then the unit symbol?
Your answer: 29.4 mm
